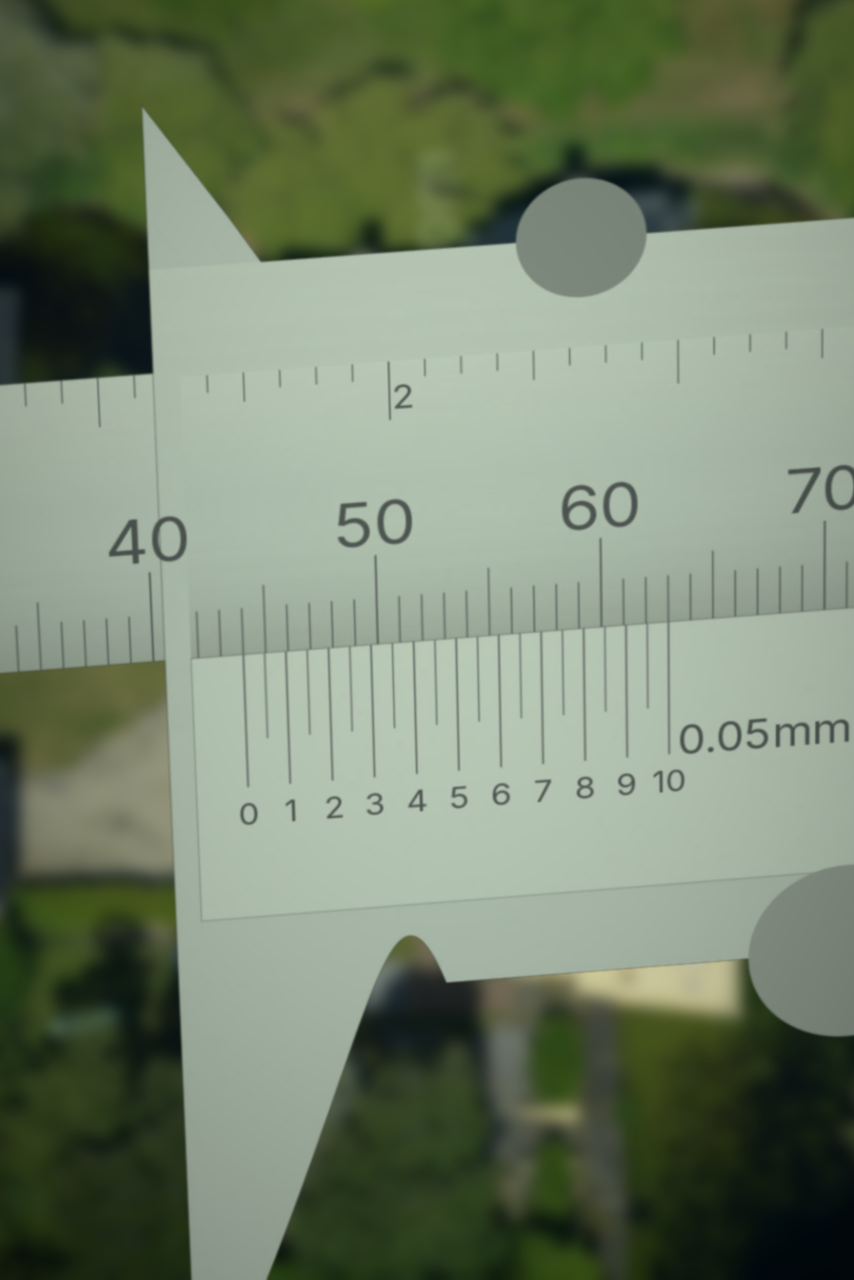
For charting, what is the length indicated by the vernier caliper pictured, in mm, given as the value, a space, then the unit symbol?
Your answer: 44.0 mm
